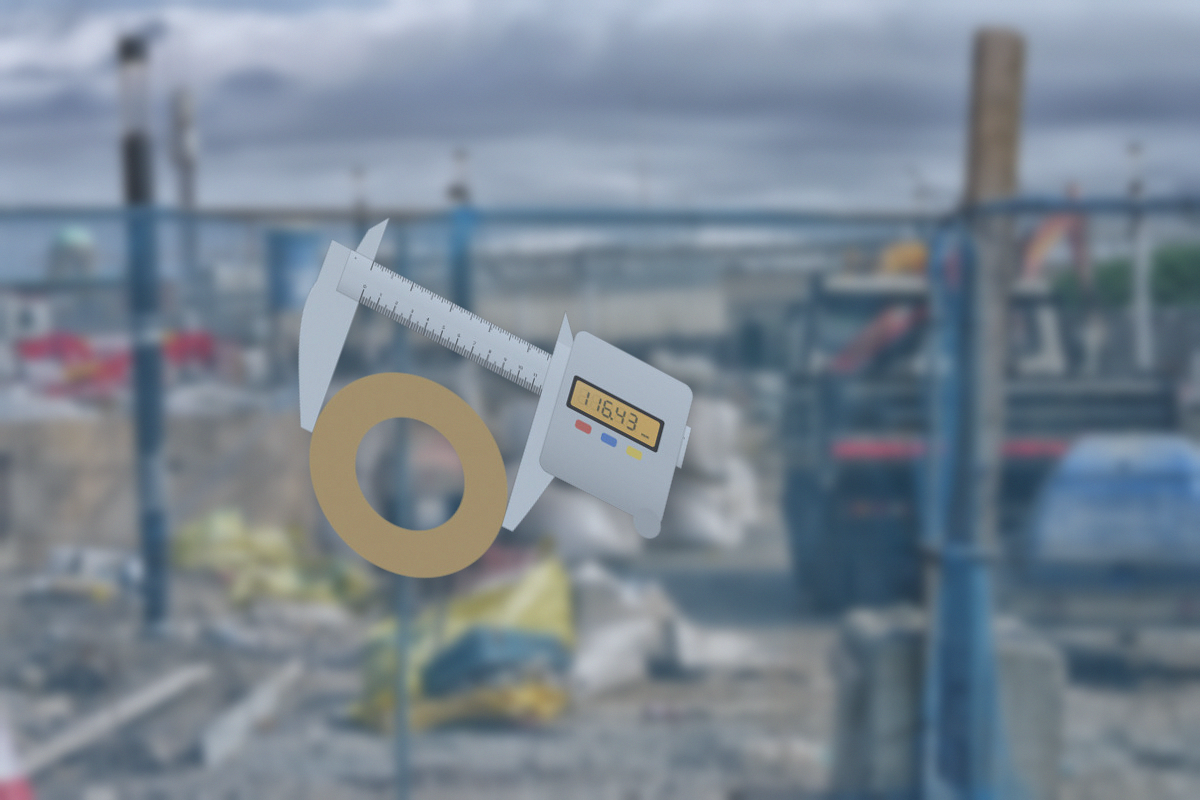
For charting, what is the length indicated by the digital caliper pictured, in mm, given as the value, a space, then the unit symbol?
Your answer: 116.43 mm
